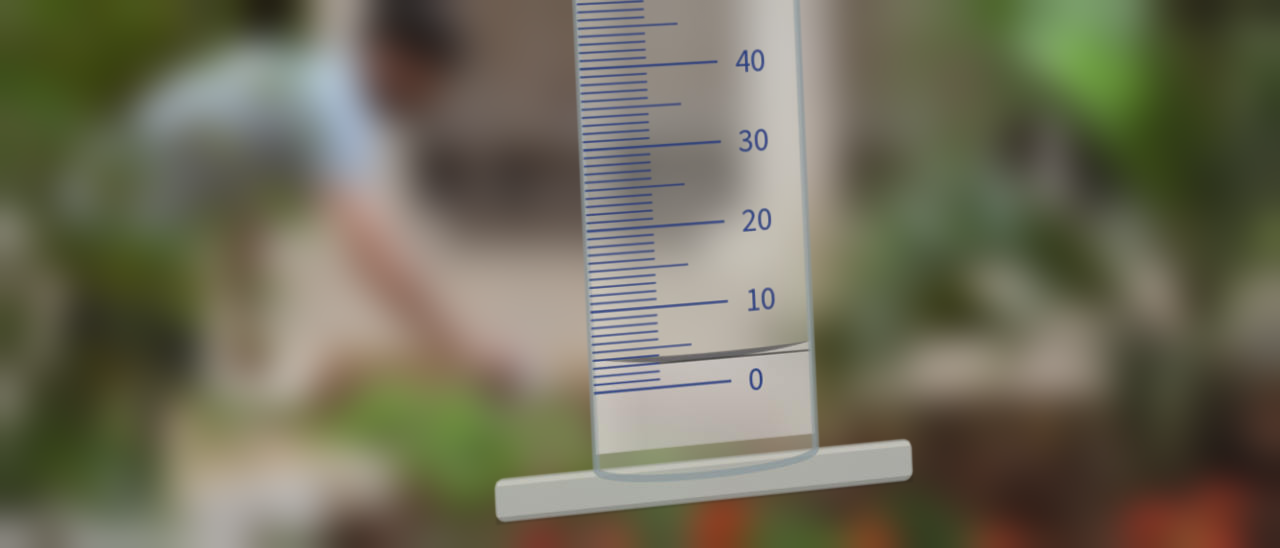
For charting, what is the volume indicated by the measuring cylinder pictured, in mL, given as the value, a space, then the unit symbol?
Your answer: 3 mL
